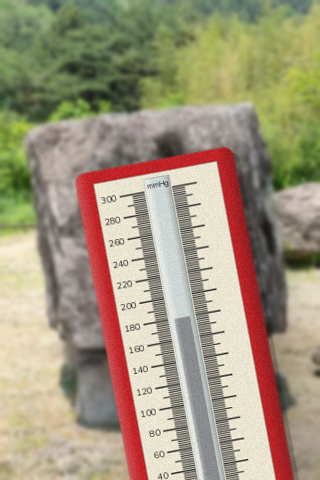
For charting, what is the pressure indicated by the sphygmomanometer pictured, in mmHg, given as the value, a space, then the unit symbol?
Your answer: 180 mmHg
